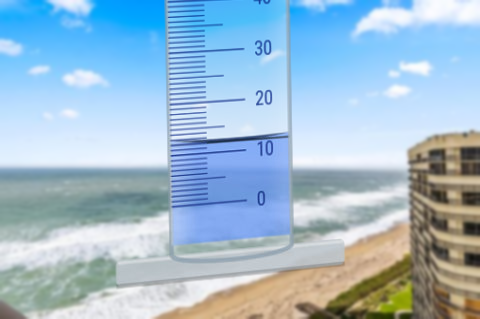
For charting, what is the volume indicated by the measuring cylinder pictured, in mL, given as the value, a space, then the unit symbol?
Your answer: 12 mL
